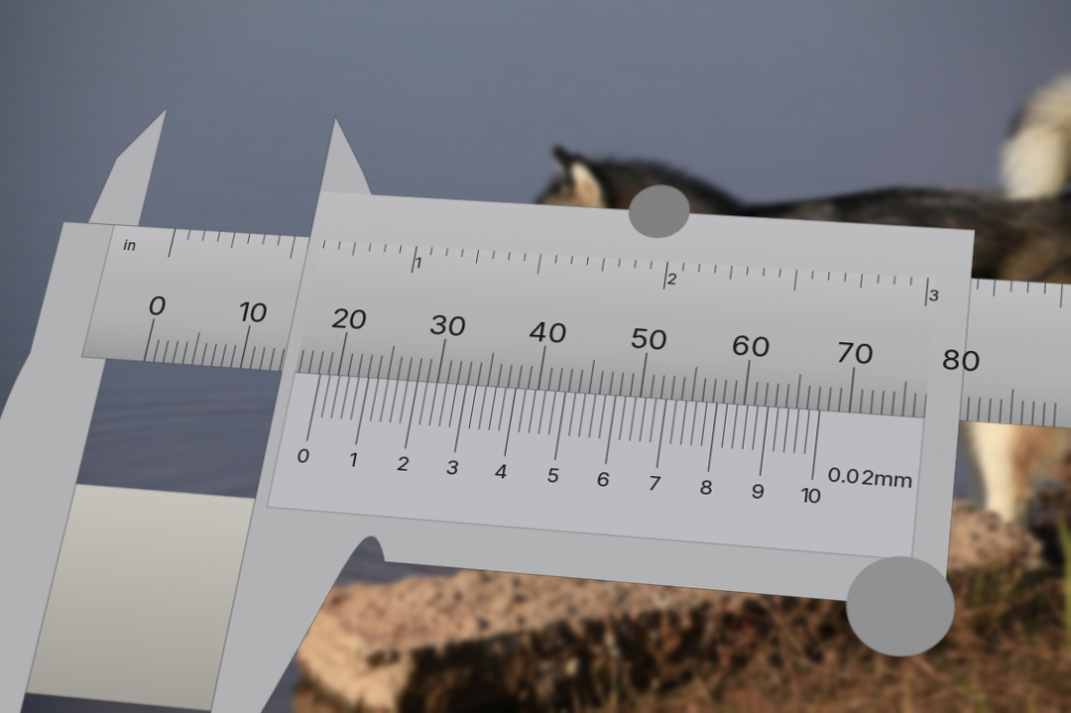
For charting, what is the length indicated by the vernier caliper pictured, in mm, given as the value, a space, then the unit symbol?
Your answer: 18.2 mm
